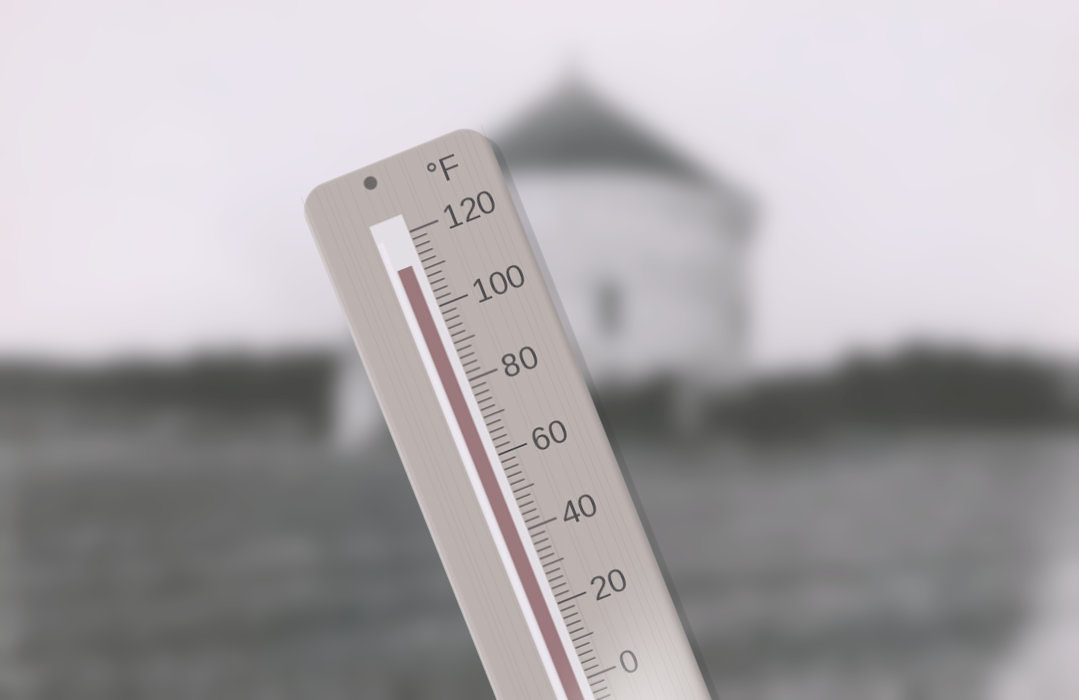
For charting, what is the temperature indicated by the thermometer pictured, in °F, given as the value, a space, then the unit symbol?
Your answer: 112 °F
